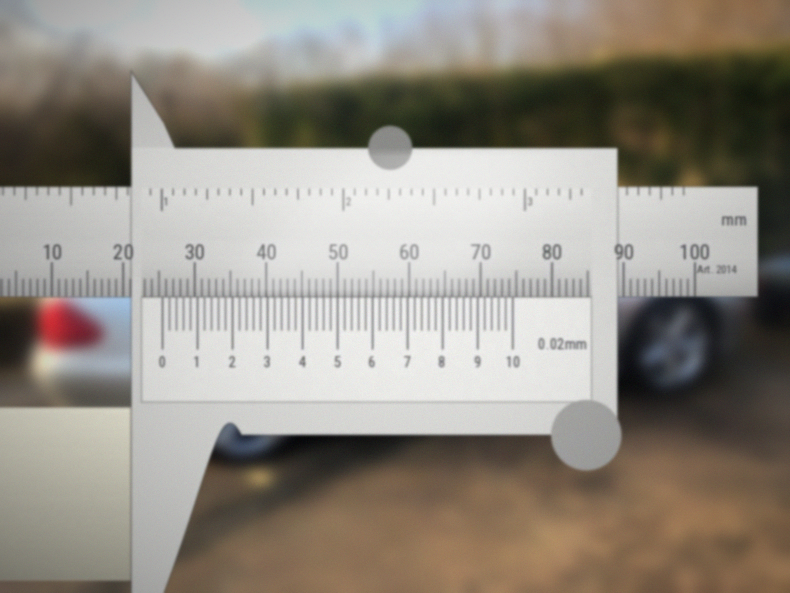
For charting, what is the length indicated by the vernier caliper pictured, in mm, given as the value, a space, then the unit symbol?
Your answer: 25.5 mm
